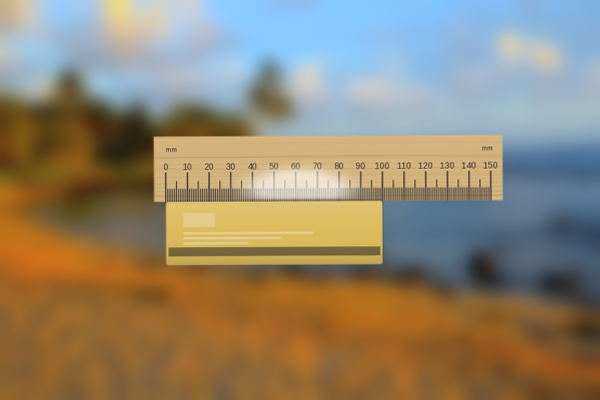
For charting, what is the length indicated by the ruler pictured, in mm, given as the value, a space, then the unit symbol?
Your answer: 100 mm
